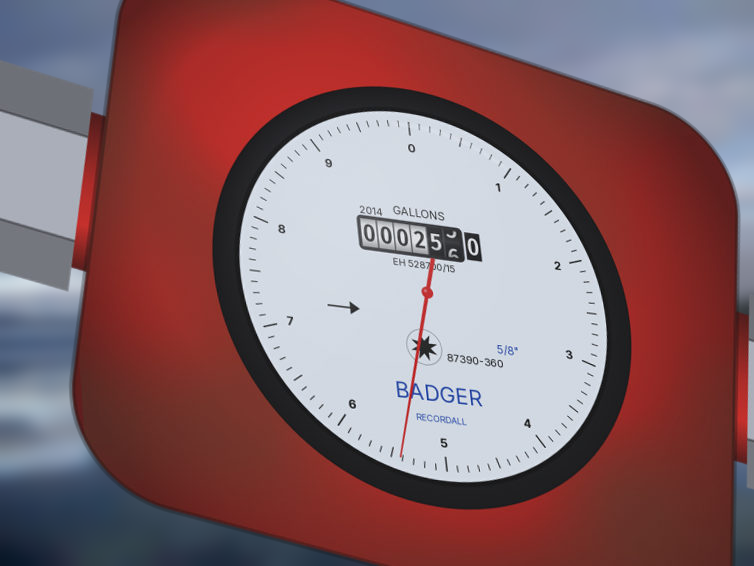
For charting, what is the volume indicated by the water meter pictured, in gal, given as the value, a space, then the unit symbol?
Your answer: 2555.4 gal
